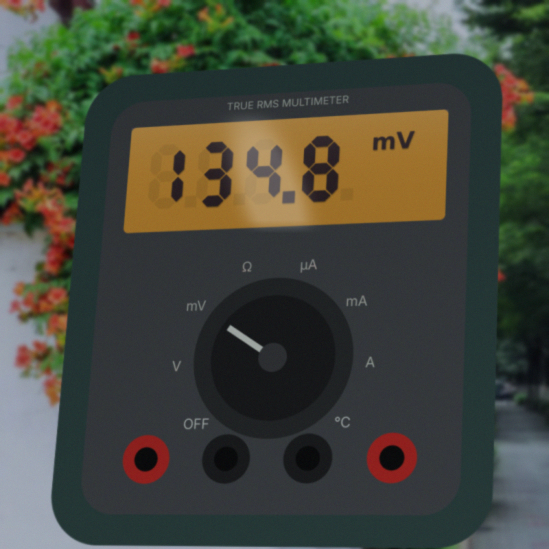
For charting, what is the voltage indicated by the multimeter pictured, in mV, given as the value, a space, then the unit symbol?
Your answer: 134.8 mV
